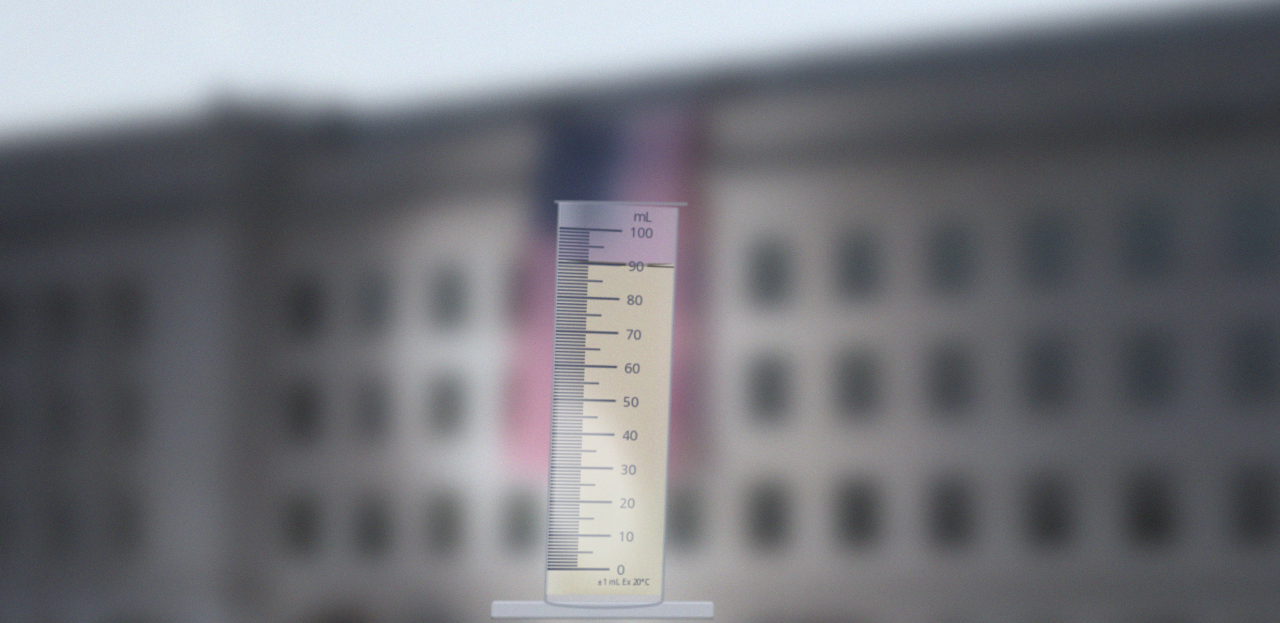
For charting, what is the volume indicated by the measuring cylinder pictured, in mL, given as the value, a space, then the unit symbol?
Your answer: 90 mL
